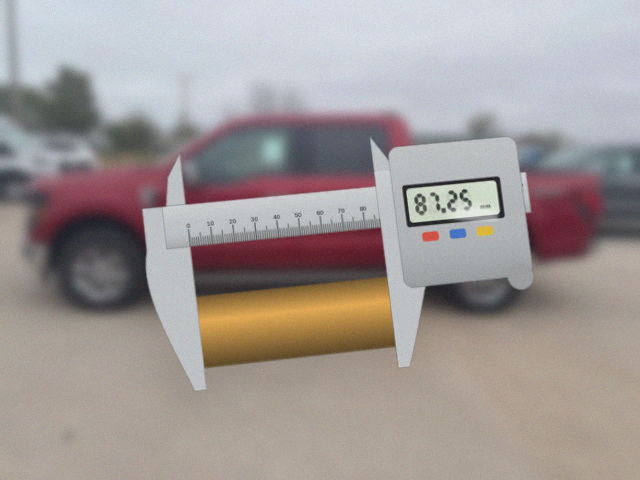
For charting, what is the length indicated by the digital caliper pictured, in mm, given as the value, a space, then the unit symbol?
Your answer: 87.25 mm
